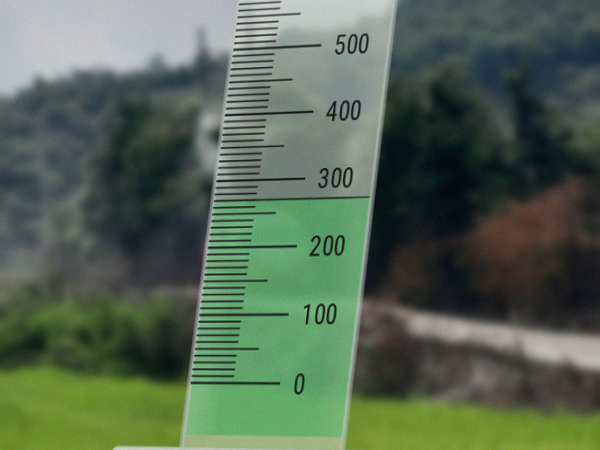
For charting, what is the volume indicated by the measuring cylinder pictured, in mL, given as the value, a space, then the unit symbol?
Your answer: 270 mL
